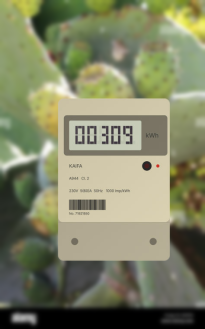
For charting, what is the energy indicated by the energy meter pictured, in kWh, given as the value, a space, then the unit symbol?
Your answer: 309 kWh
